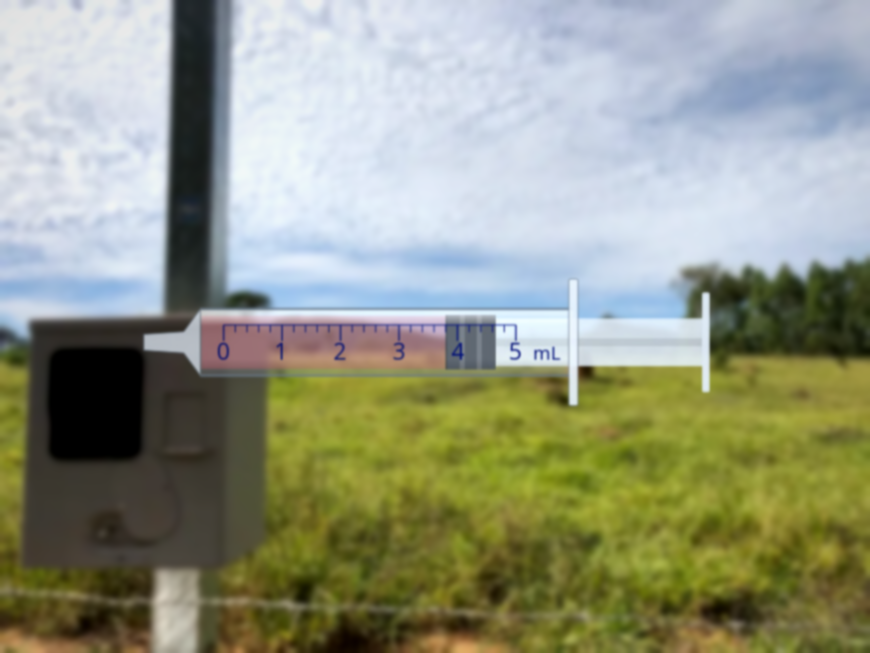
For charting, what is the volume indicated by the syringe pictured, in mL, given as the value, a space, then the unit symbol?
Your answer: 3.8 mL
